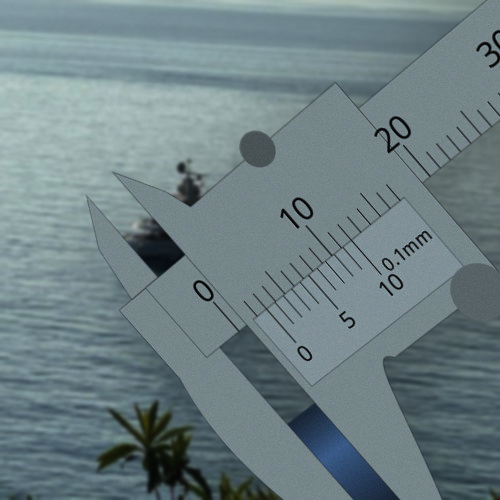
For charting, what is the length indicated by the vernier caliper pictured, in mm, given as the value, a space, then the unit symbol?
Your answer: 3.0 mm
